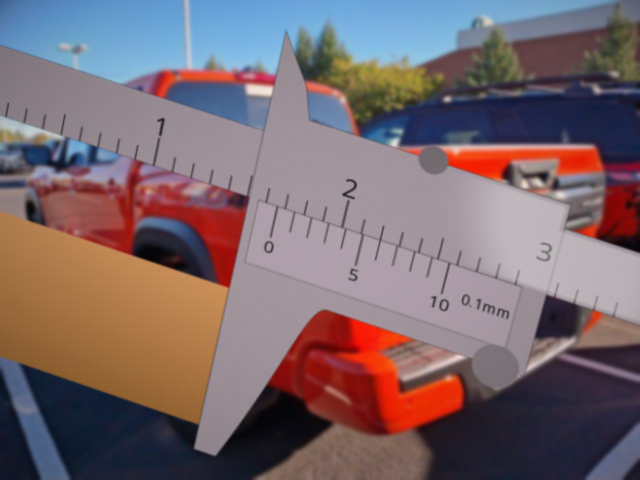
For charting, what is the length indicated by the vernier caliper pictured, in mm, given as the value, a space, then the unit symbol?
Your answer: 16.6 mm
